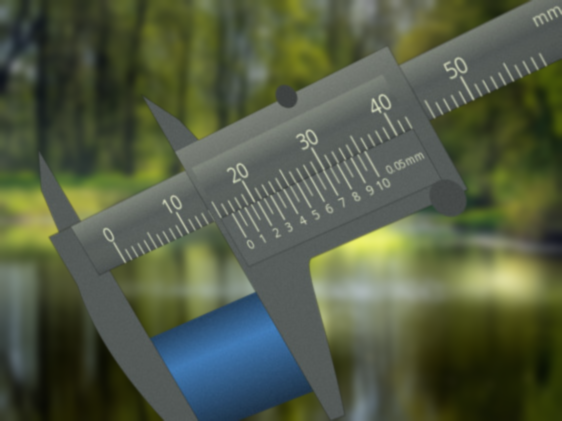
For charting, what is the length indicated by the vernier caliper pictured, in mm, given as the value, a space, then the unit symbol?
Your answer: 16.6 mm
